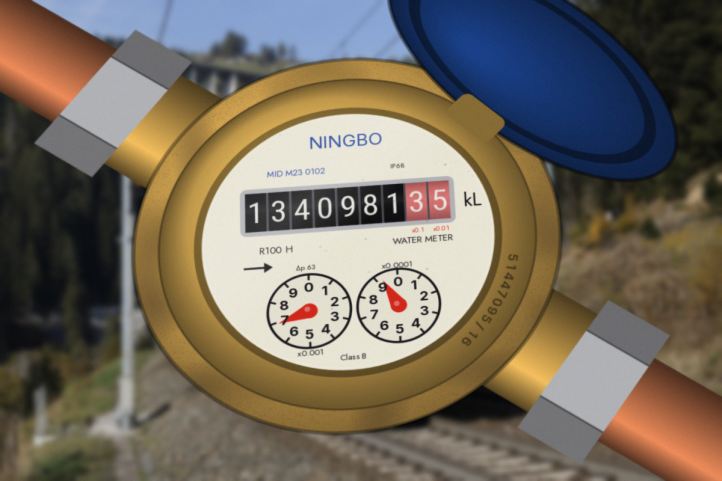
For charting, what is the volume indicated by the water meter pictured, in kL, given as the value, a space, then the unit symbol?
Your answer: 1340981.3569 kL
